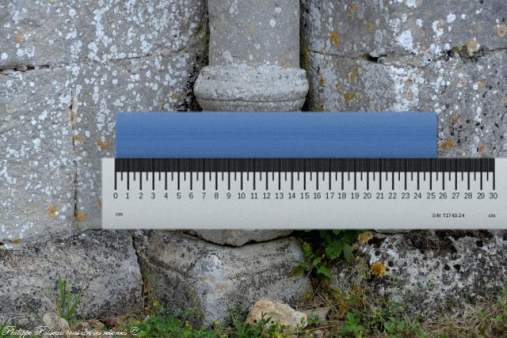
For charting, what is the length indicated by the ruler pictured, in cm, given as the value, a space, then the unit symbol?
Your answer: 25.5 cm
